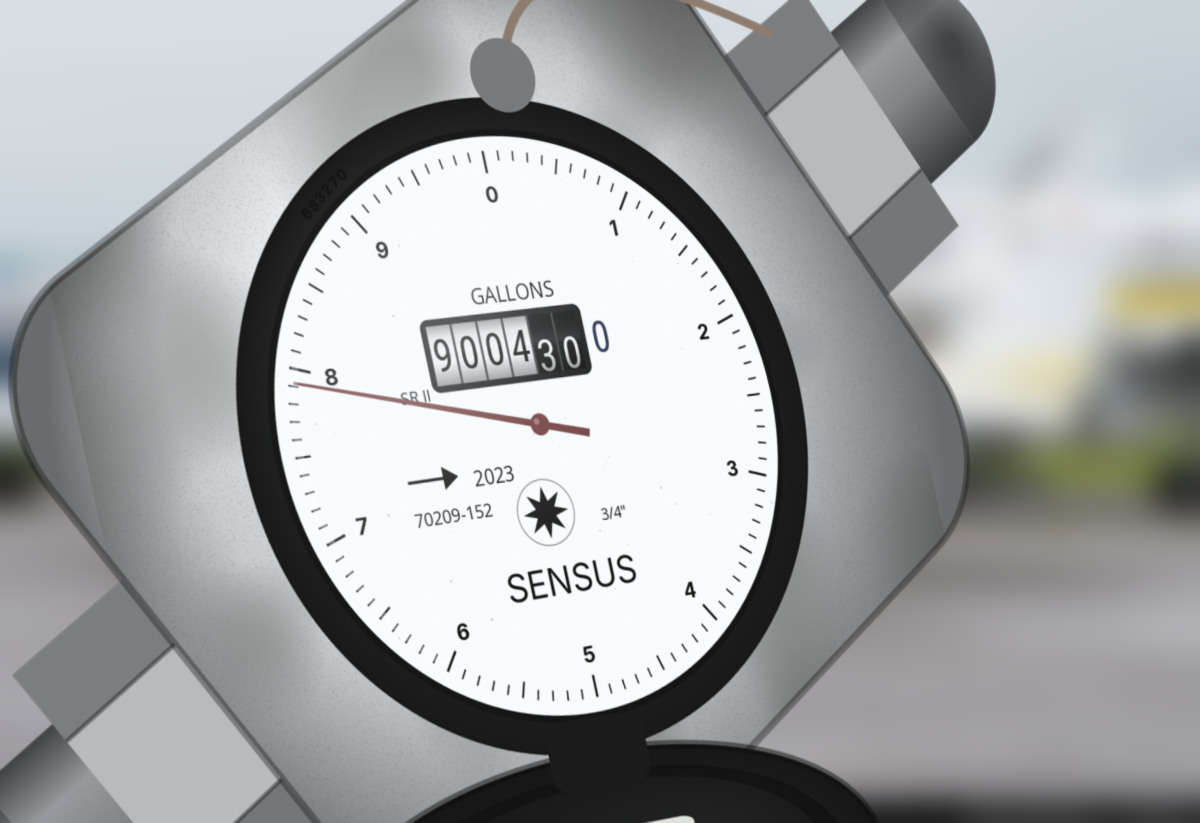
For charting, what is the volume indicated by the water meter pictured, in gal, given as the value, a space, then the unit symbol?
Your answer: 9004297.9 gal
